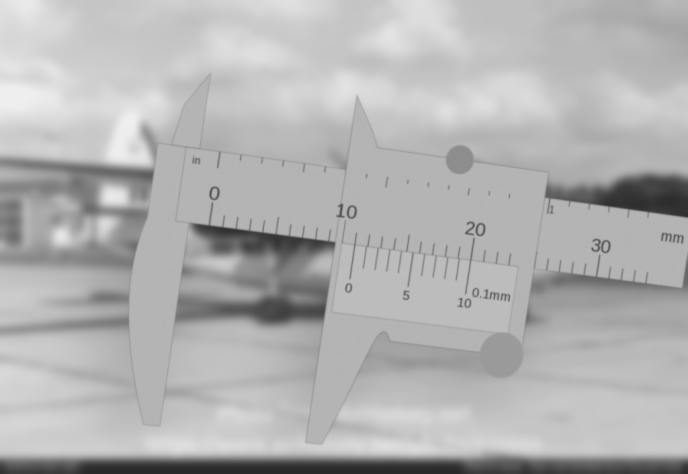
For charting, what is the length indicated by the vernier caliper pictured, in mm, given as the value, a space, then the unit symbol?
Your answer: 11.0 mm
